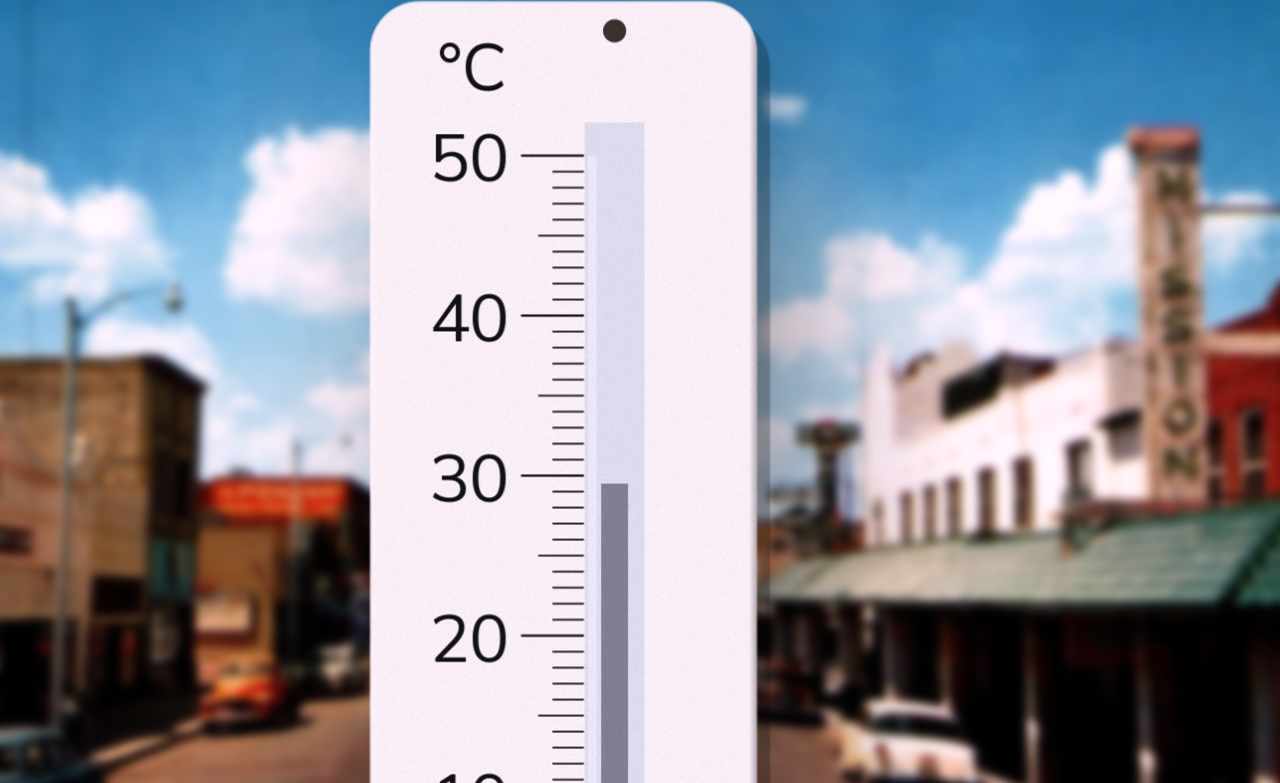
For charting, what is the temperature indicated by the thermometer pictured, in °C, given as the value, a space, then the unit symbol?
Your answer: 29.5 °C
